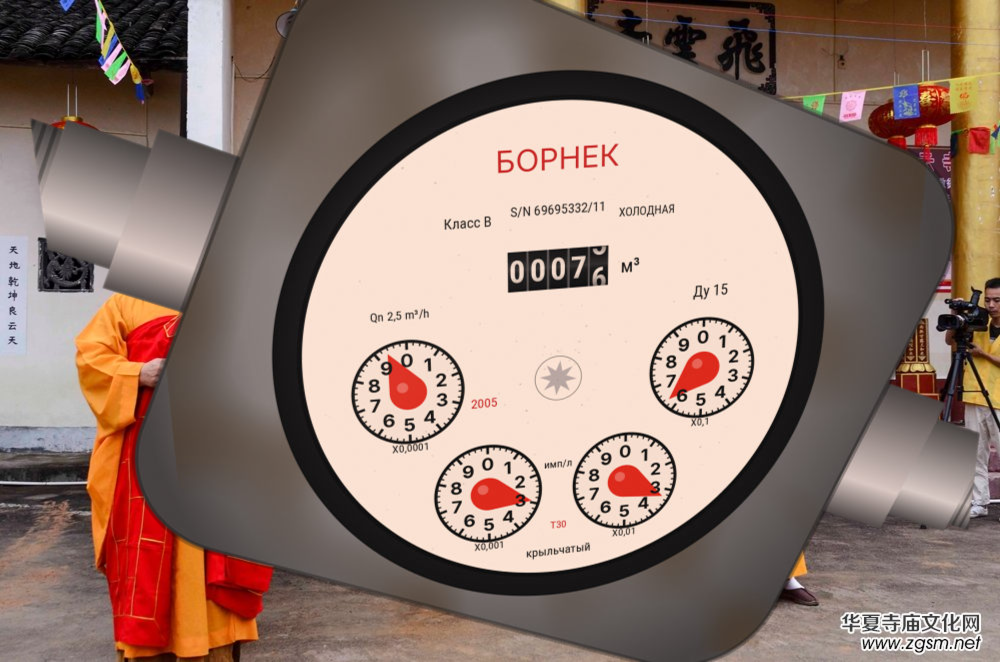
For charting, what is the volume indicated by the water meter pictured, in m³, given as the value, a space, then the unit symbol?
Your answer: 75.6329 m³
